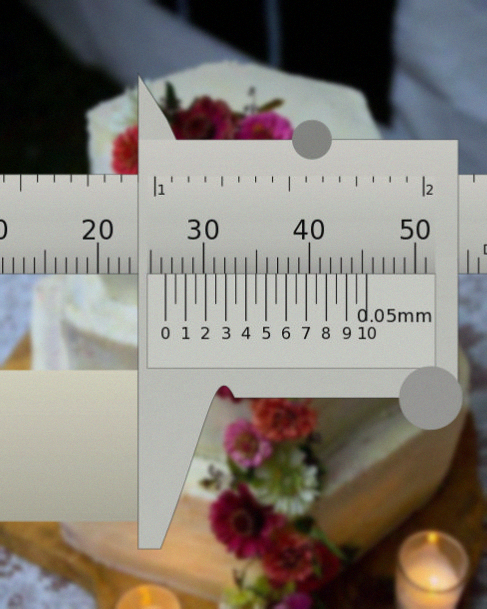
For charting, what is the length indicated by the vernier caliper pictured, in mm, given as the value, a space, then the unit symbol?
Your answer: 26.4 mm
